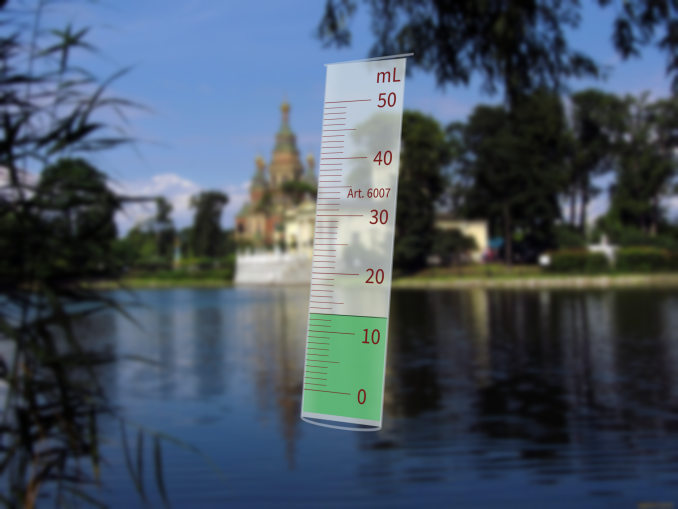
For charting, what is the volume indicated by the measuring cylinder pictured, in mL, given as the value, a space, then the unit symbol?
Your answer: 13 mL
